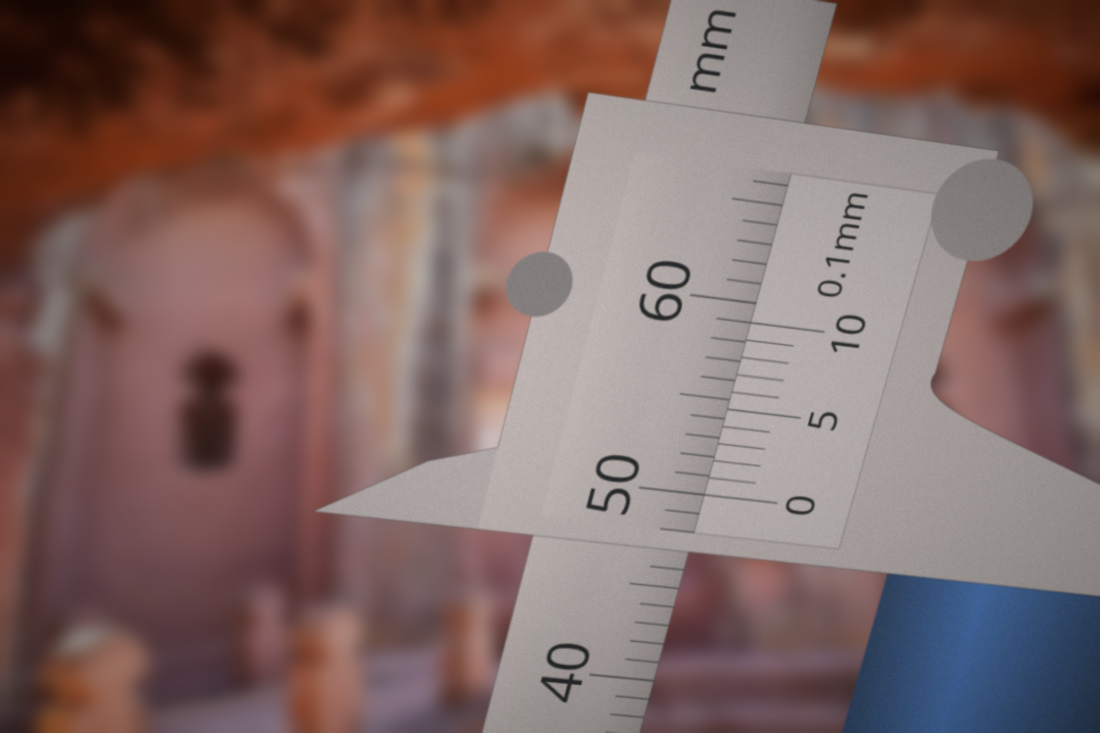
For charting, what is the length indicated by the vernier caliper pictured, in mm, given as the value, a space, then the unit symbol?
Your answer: 50.0 mm
